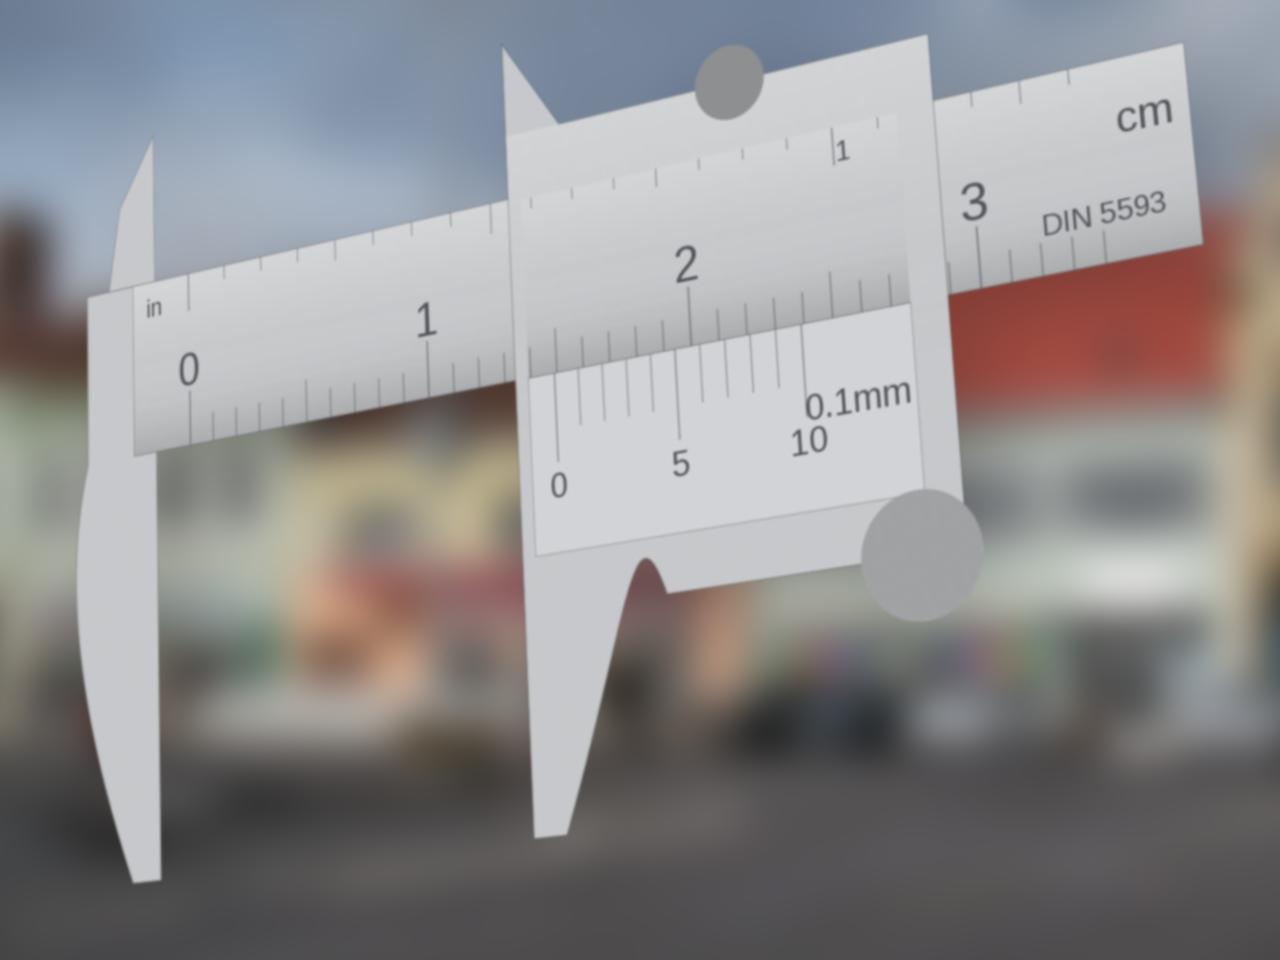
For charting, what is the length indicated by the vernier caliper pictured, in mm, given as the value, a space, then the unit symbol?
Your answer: 14.9 mm
